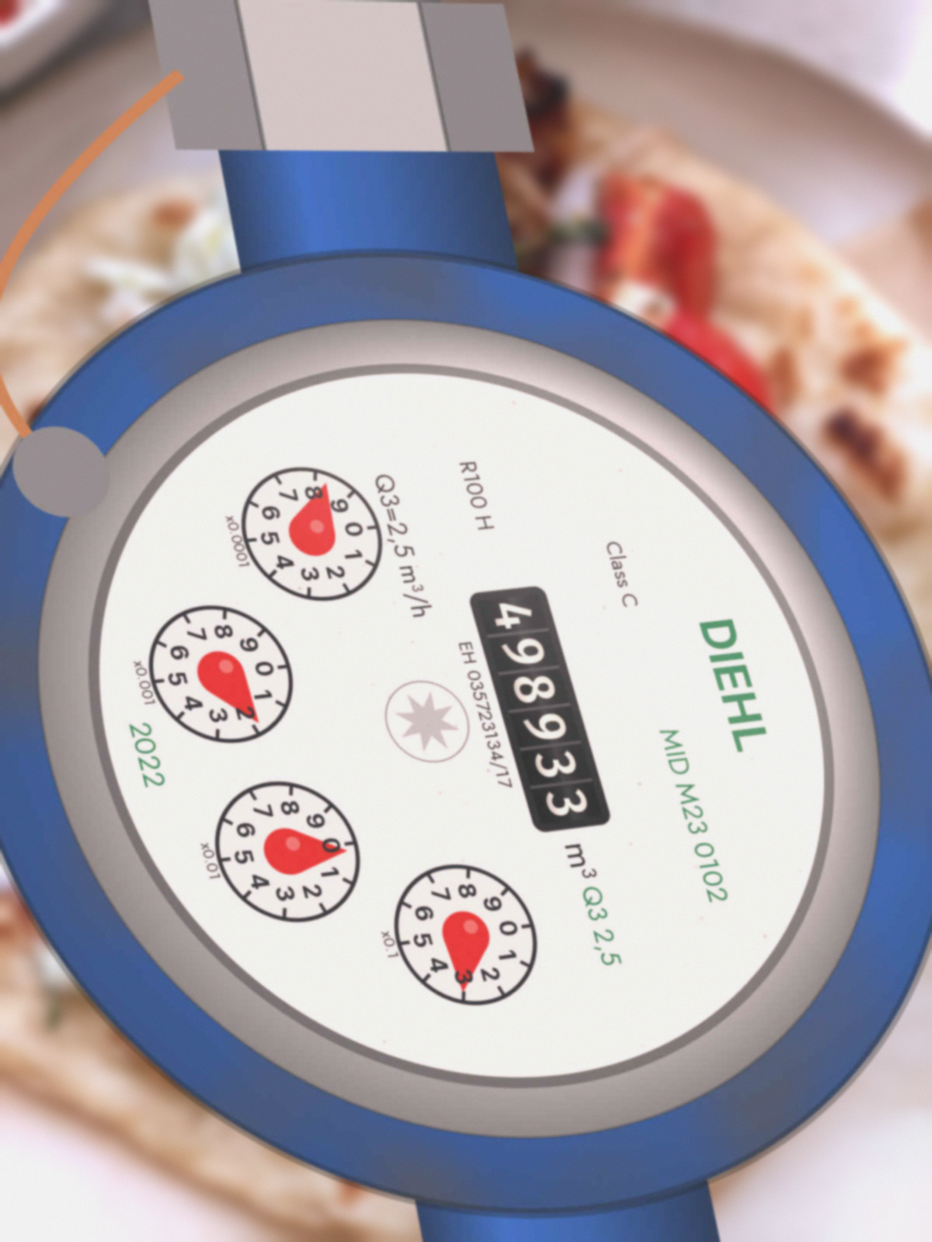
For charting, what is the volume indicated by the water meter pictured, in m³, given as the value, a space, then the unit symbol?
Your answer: 498933.3018 m³
